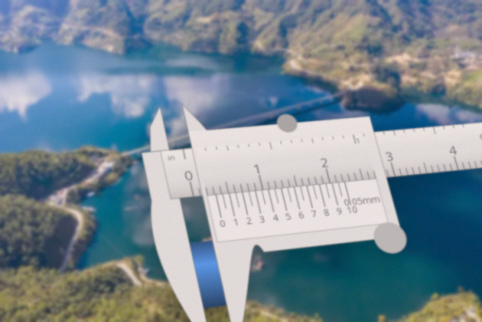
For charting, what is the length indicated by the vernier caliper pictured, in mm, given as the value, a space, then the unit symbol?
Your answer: 3.2 mm
